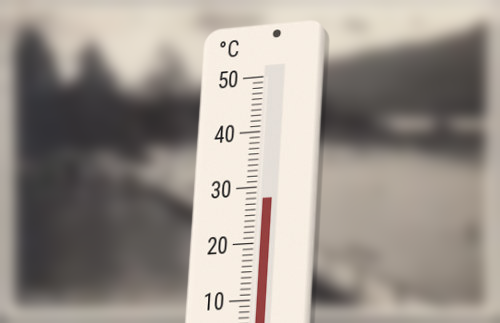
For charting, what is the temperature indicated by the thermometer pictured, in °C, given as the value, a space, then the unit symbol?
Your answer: 28 °C
